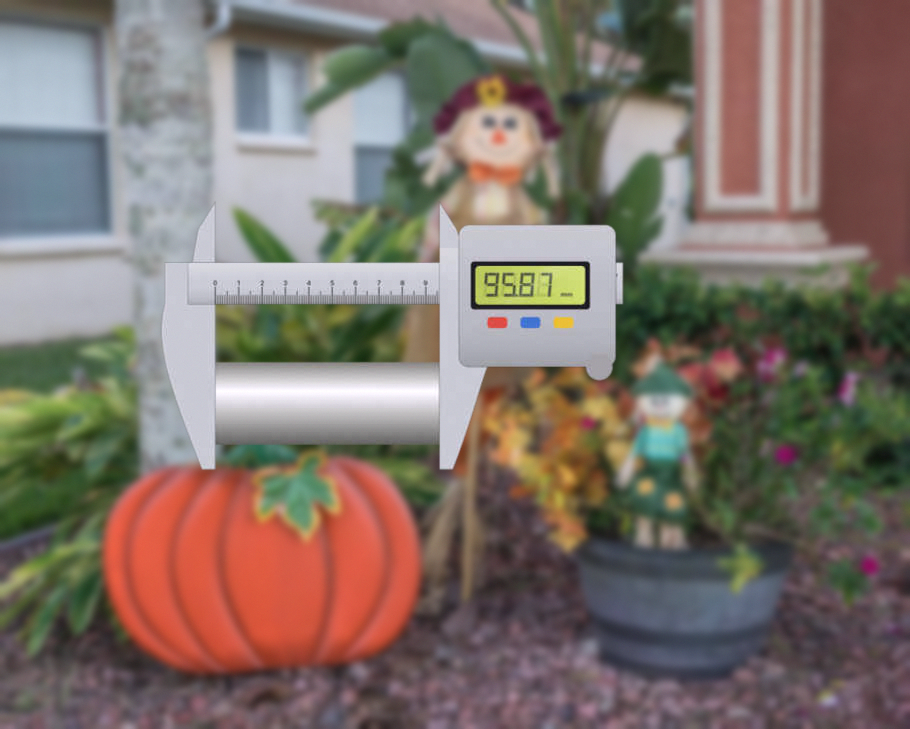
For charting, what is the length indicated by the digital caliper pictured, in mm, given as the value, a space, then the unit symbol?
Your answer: 95.87 mm
